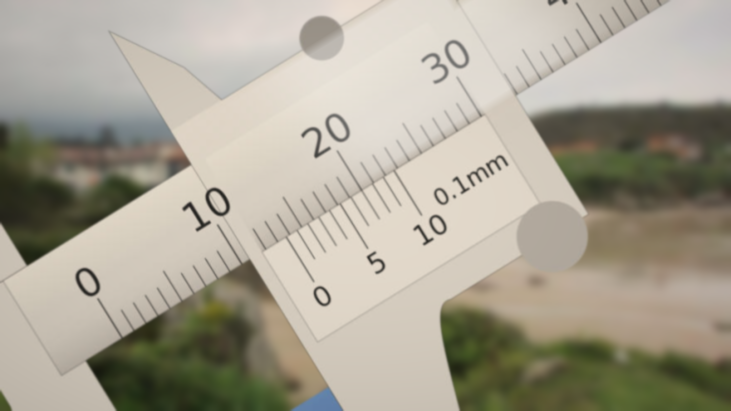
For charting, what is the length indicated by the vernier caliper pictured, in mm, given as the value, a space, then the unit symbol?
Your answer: 13.7 mm
